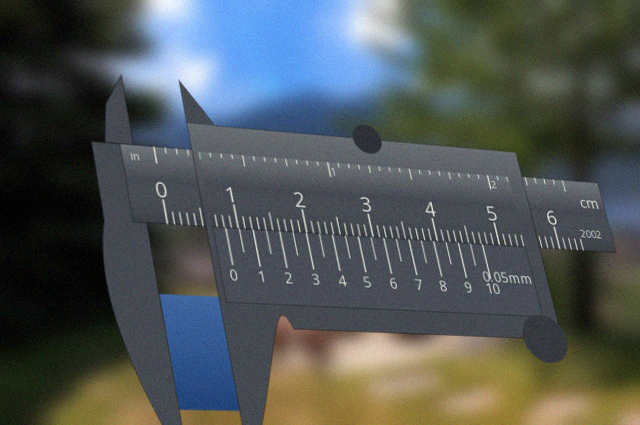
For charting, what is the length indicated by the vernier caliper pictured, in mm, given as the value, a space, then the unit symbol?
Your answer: 8.2 mm
